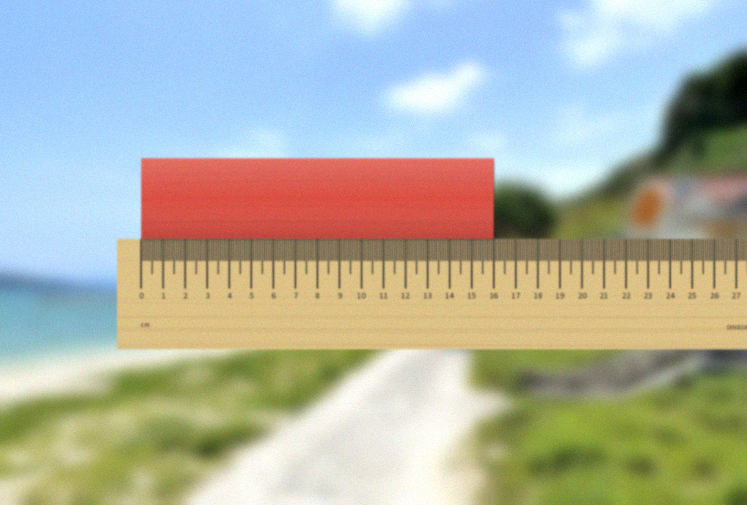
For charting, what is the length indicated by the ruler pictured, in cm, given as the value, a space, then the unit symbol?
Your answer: 16 cm
